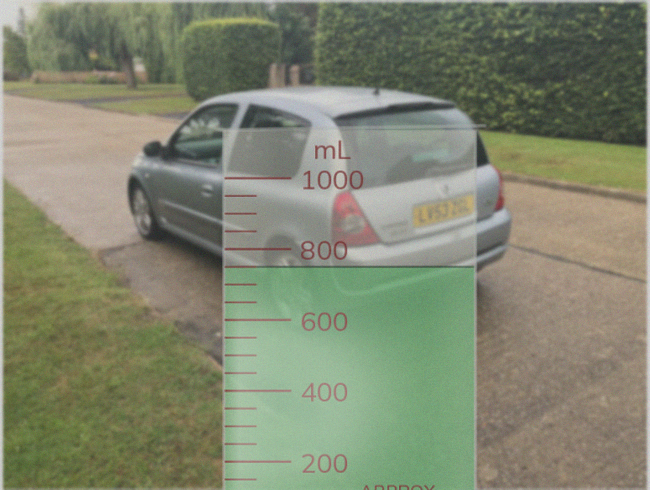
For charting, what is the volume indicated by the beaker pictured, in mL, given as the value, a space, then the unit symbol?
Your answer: 750 mL
